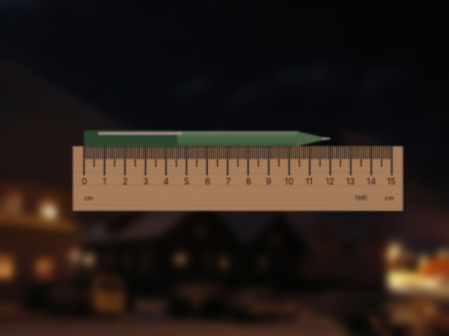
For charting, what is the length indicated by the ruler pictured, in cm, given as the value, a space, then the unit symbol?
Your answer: 12 cm
